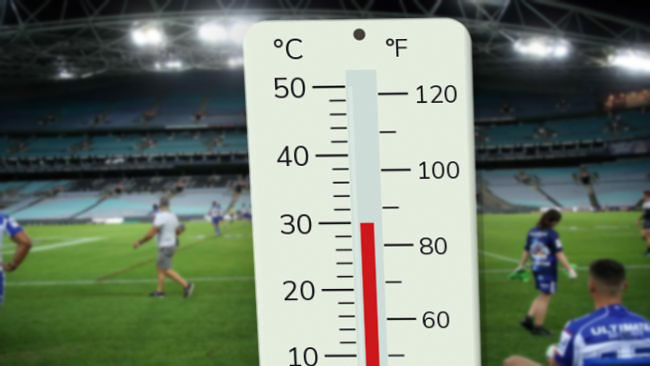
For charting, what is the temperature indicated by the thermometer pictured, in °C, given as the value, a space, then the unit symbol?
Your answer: 30 °C
